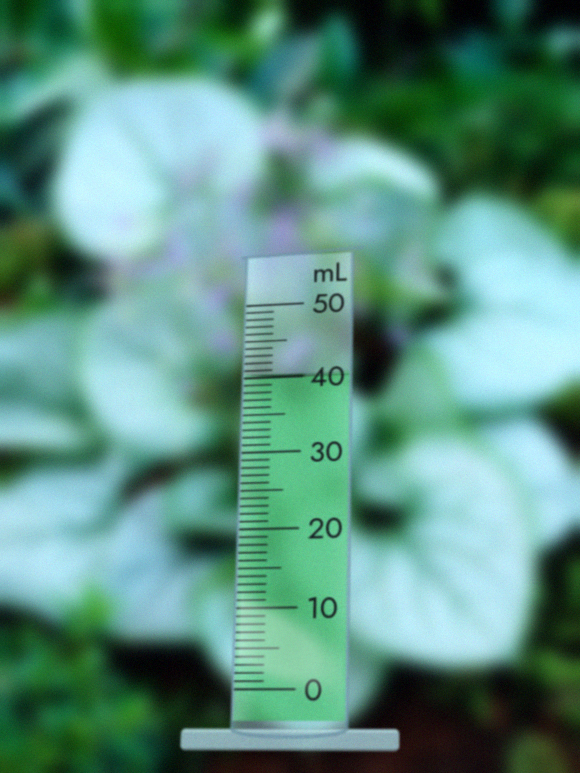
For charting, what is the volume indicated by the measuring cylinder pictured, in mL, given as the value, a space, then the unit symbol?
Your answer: 40 mL
